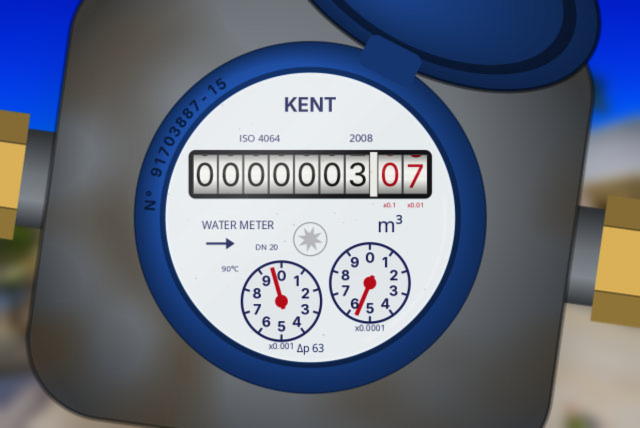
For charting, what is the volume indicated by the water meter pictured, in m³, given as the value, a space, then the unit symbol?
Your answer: 3.0695 m³
